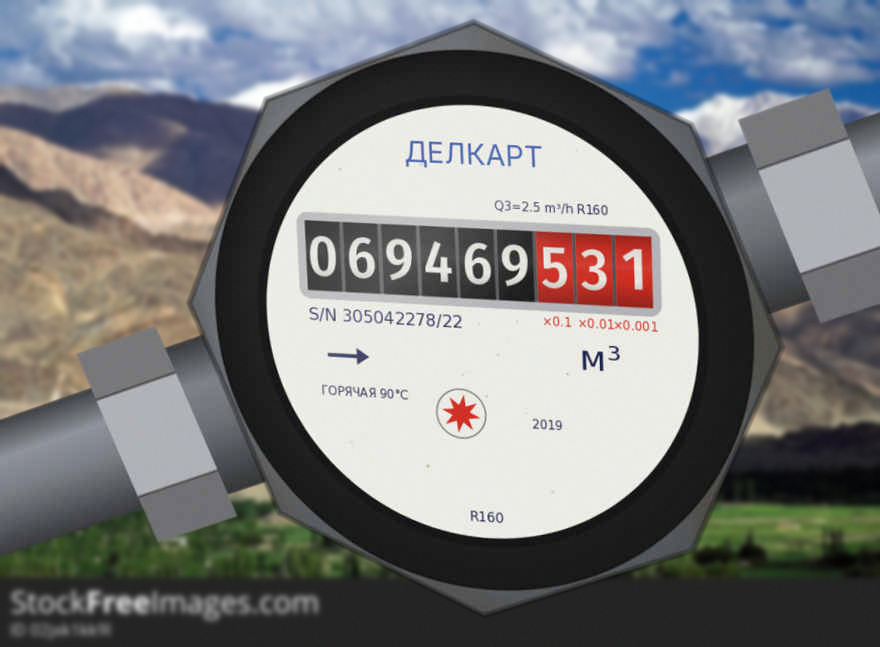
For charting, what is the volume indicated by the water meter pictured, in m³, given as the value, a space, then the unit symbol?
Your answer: 69469.531 m³
